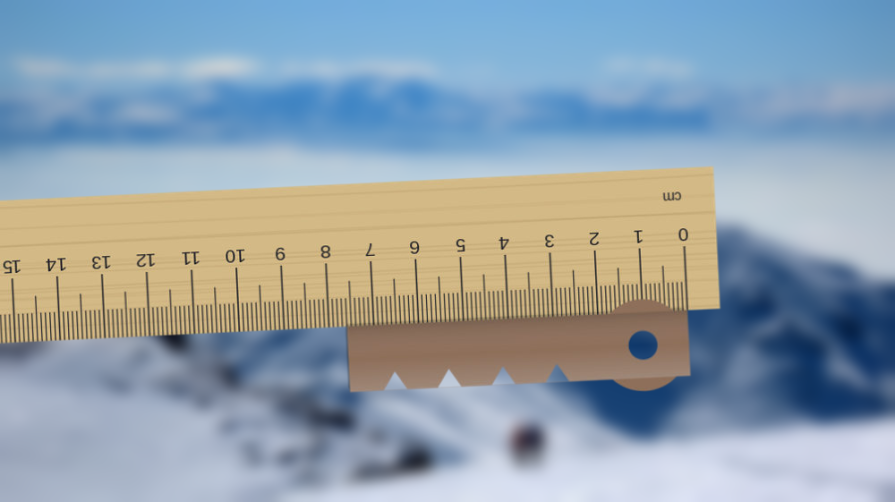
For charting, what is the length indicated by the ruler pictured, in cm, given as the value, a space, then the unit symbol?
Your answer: 7.6 cm
